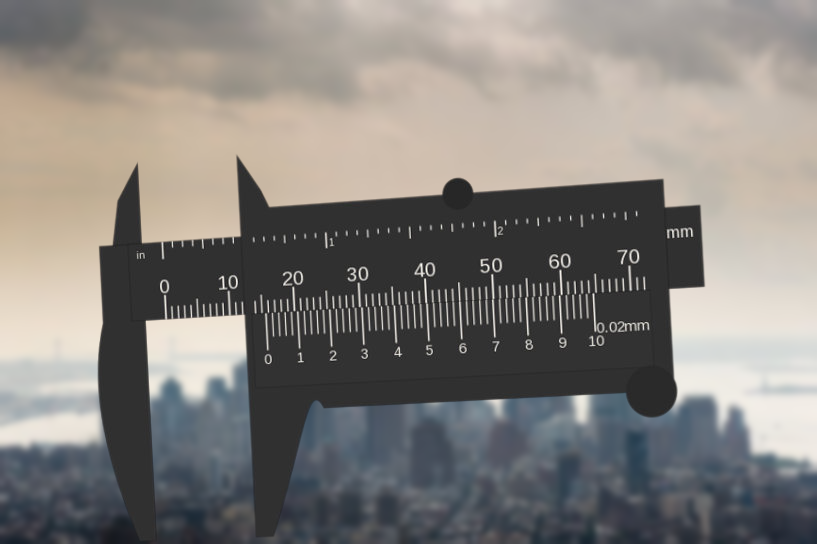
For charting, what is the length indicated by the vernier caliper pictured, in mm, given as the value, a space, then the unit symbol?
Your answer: 15.6 mm
